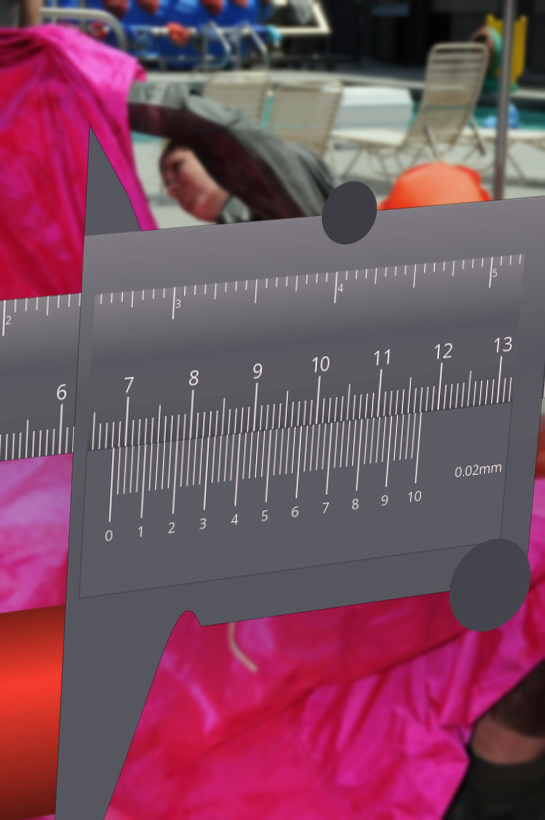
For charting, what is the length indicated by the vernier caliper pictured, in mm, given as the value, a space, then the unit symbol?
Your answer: 68.2 mm
